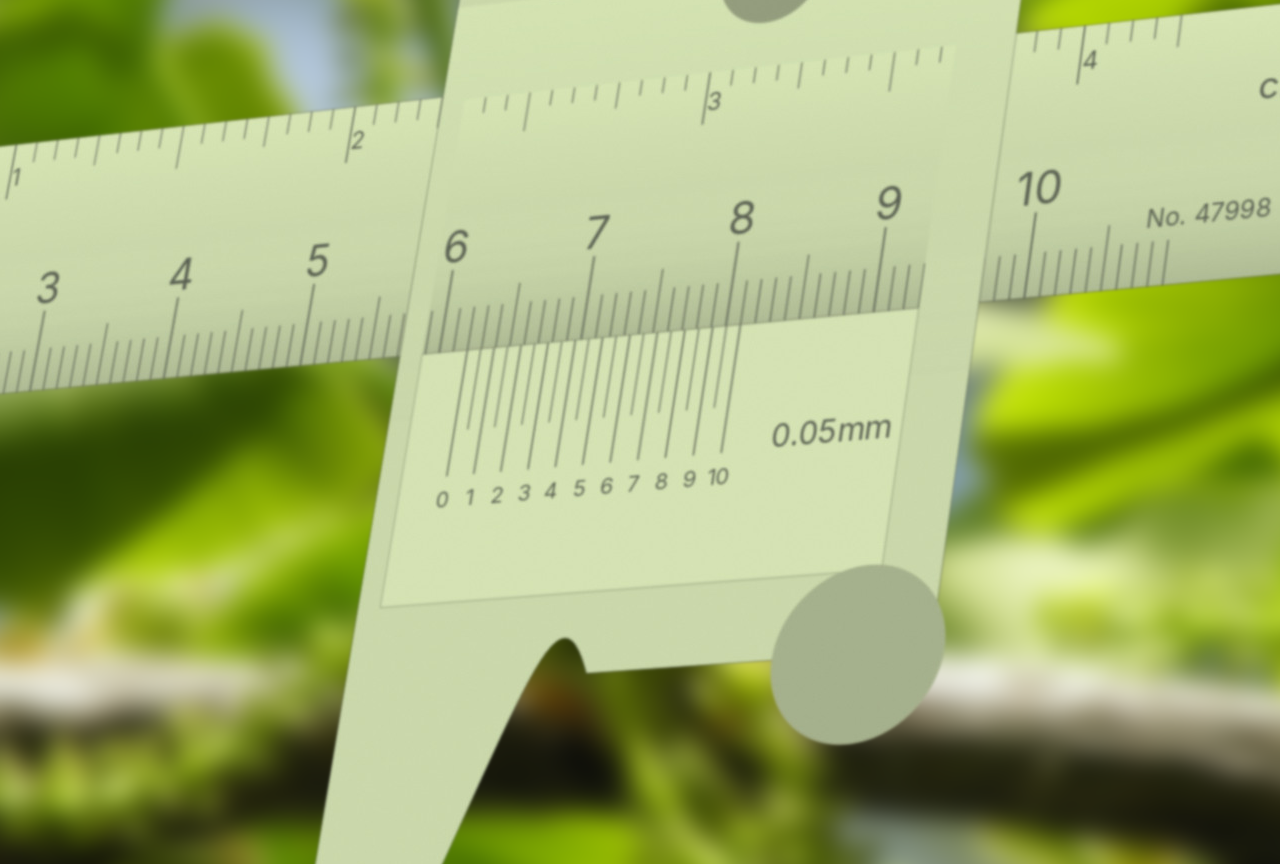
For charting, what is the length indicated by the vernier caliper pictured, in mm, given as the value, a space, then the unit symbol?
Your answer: 62.0 mm
